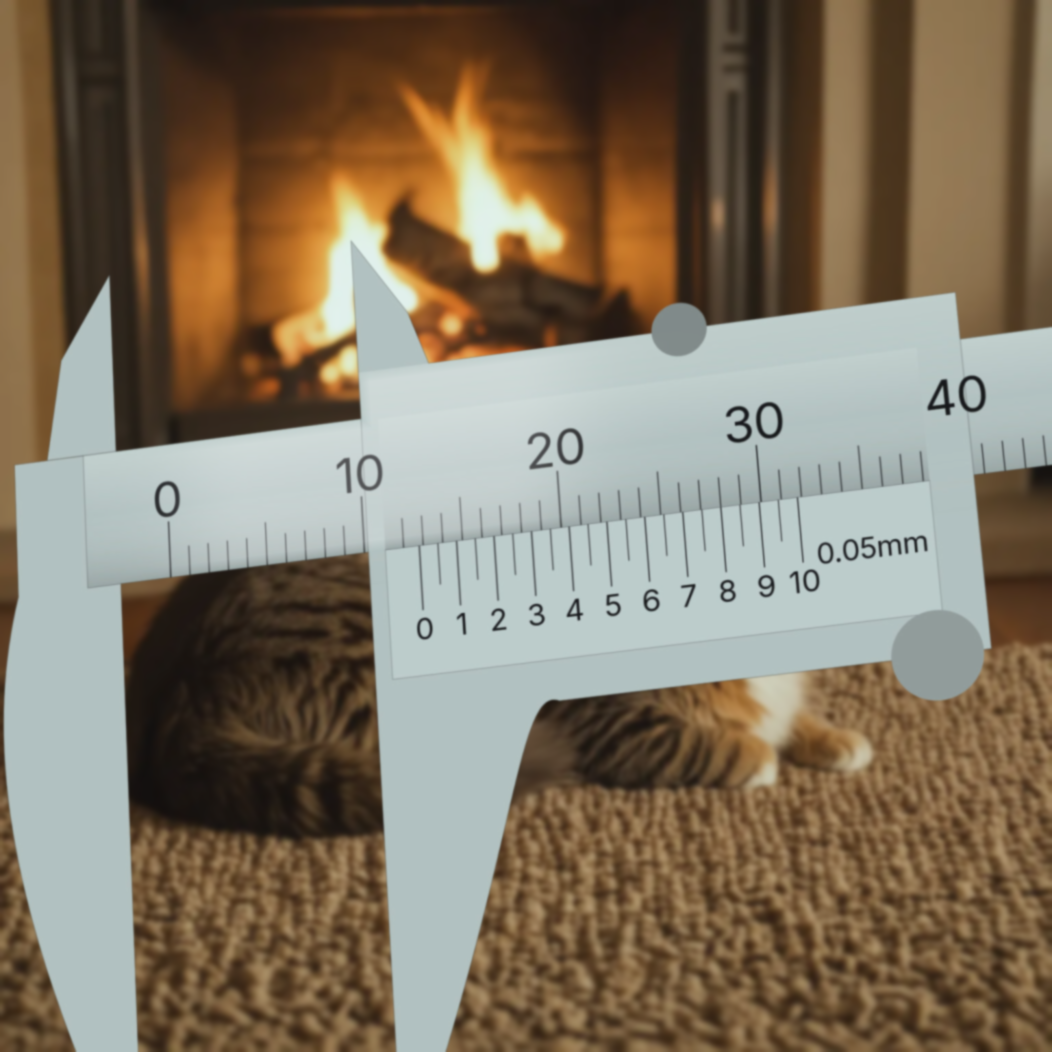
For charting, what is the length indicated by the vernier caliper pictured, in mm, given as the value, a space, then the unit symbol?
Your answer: 12.8 mm
